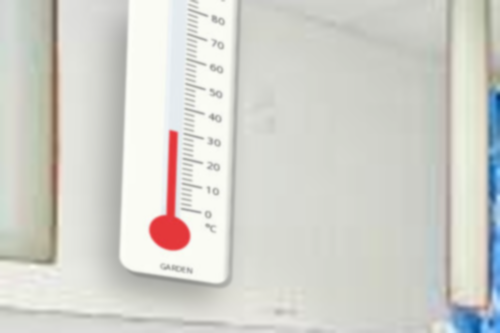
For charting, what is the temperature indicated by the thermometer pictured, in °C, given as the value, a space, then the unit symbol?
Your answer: 30 °C
